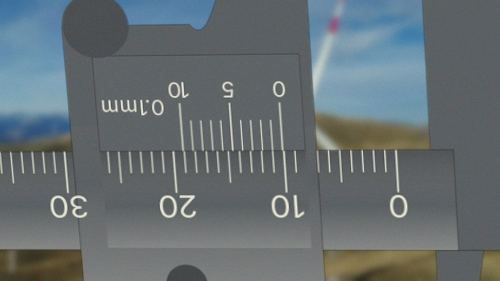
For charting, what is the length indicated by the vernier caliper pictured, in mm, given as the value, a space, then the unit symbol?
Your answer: 10.1 mm
